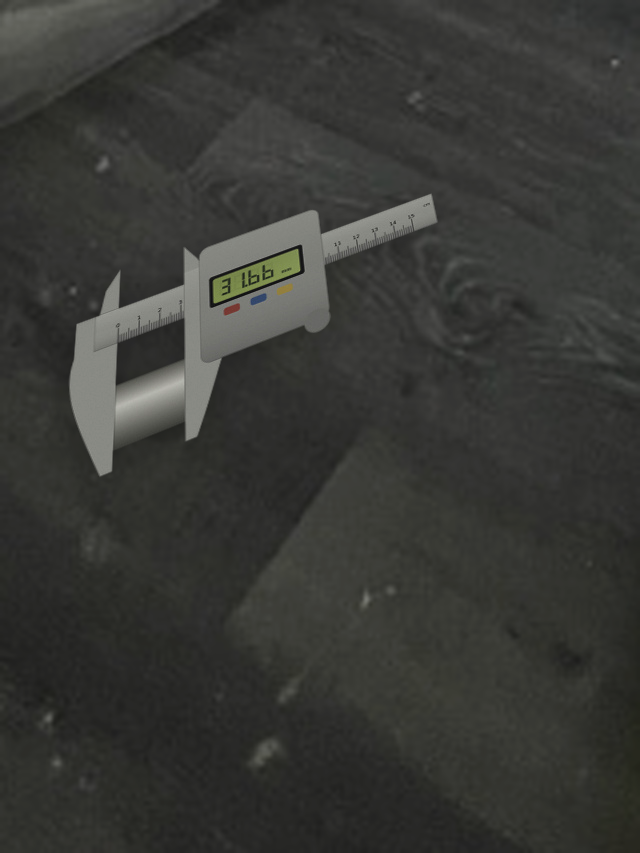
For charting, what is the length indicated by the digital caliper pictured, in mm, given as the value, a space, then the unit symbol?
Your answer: 31.66 mm
